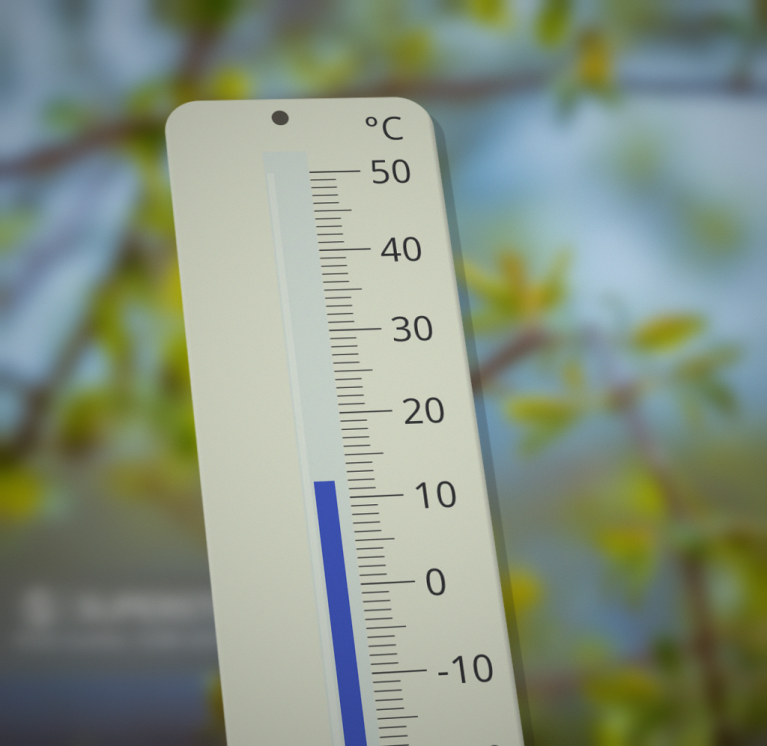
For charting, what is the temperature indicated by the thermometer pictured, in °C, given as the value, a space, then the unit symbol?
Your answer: 12 °C
